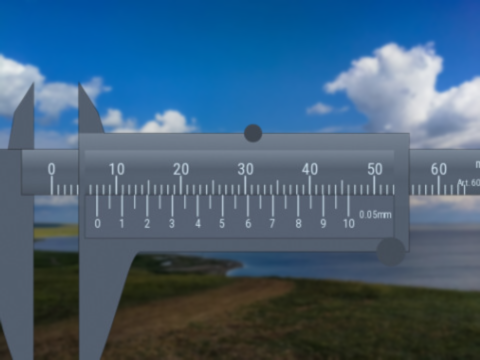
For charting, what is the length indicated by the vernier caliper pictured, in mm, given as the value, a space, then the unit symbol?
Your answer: 7.0 mm
